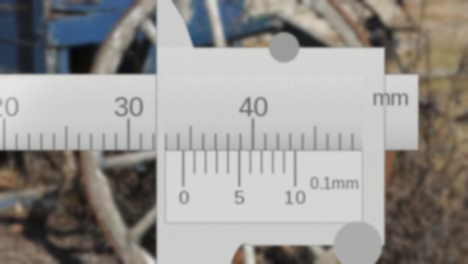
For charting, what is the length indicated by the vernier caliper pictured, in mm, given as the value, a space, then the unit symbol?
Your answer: 34.4 mm
